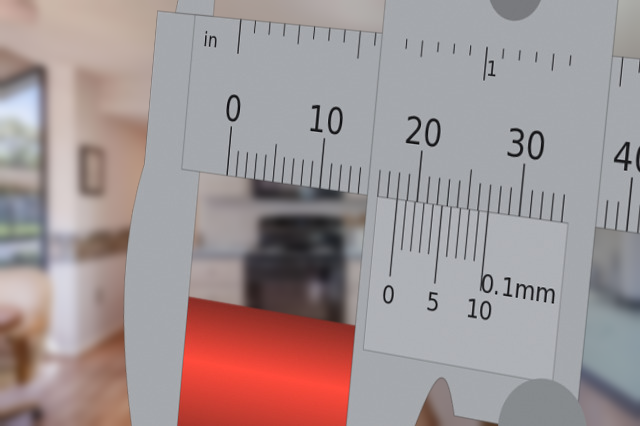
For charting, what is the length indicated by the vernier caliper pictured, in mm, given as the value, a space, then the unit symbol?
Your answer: 18.0 mm
